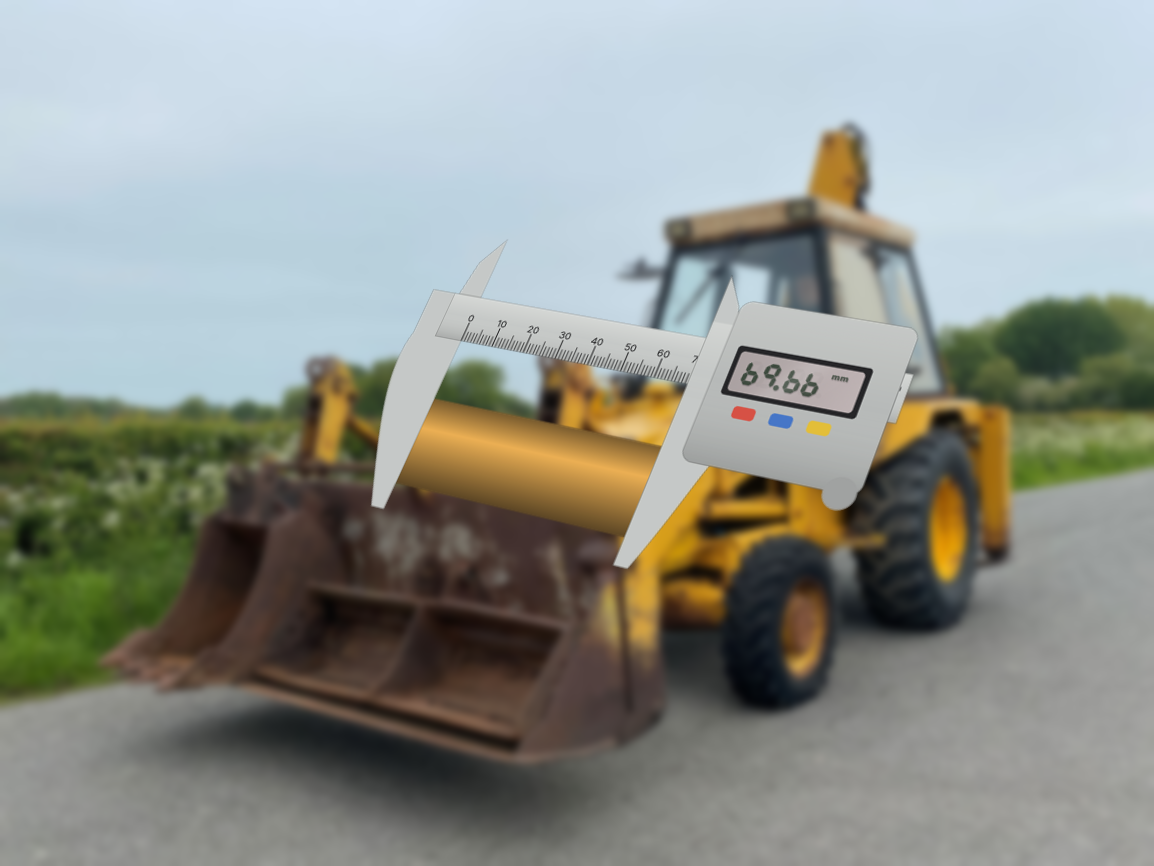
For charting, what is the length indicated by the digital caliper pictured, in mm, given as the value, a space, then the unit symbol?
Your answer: 69.66 mm
